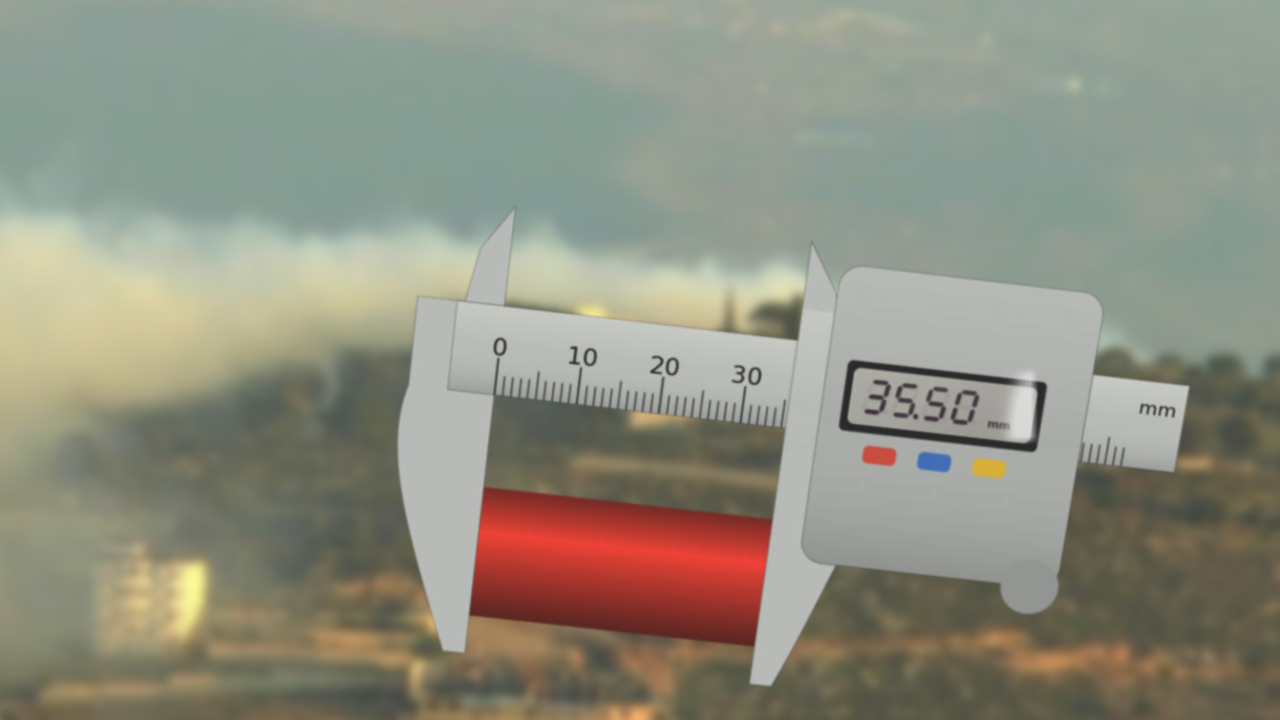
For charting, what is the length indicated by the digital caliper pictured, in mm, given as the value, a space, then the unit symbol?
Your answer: 35.50 mm
